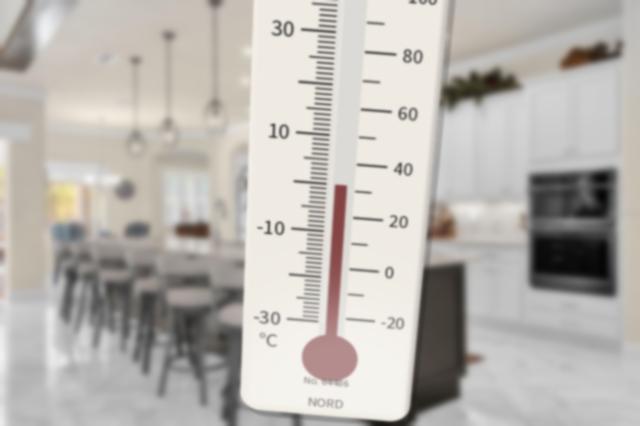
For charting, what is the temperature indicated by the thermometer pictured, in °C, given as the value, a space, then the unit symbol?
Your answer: 0 °C
